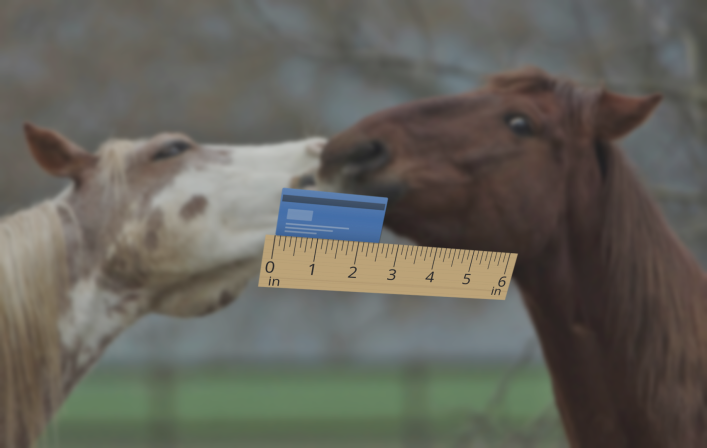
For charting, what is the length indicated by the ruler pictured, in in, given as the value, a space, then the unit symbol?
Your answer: 2.5 in
